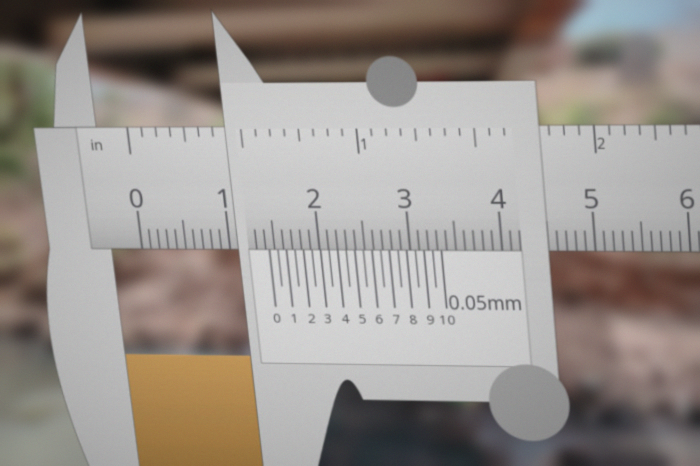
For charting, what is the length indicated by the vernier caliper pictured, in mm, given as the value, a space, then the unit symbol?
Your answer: 14.4 mm
